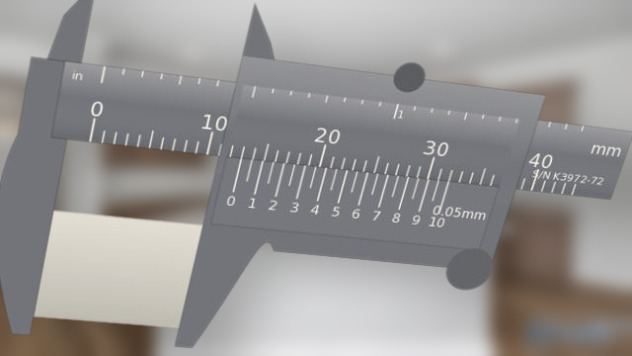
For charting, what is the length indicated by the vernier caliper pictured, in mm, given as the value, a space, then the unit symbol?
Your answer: 13.0 mm
